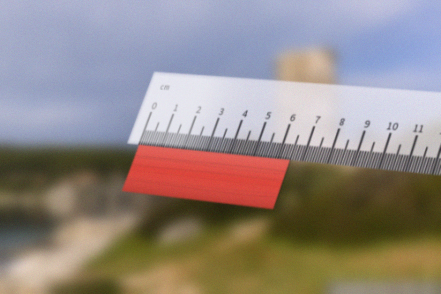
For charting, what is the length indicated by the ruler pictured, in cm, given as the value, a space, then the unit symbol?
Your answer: 6.5 cm
